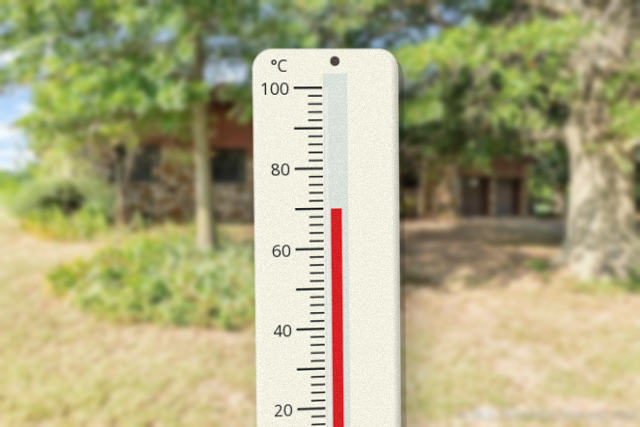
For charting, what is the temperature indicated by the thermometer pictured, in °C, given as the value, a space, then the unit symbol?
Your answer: 70 °C
